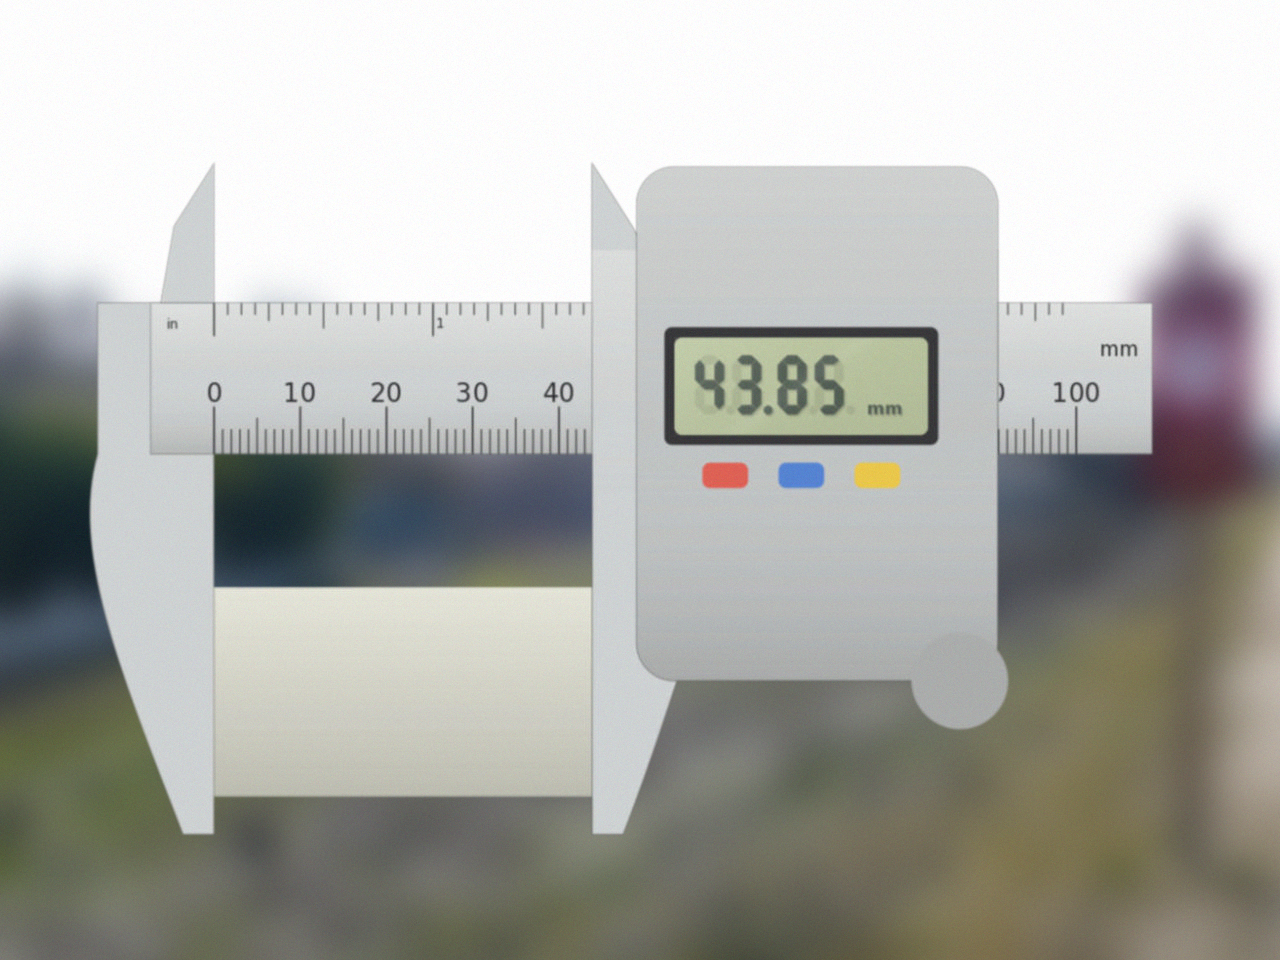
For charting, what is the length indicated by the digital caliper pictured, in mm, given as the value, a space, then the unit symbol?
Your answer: 43.85 mm
